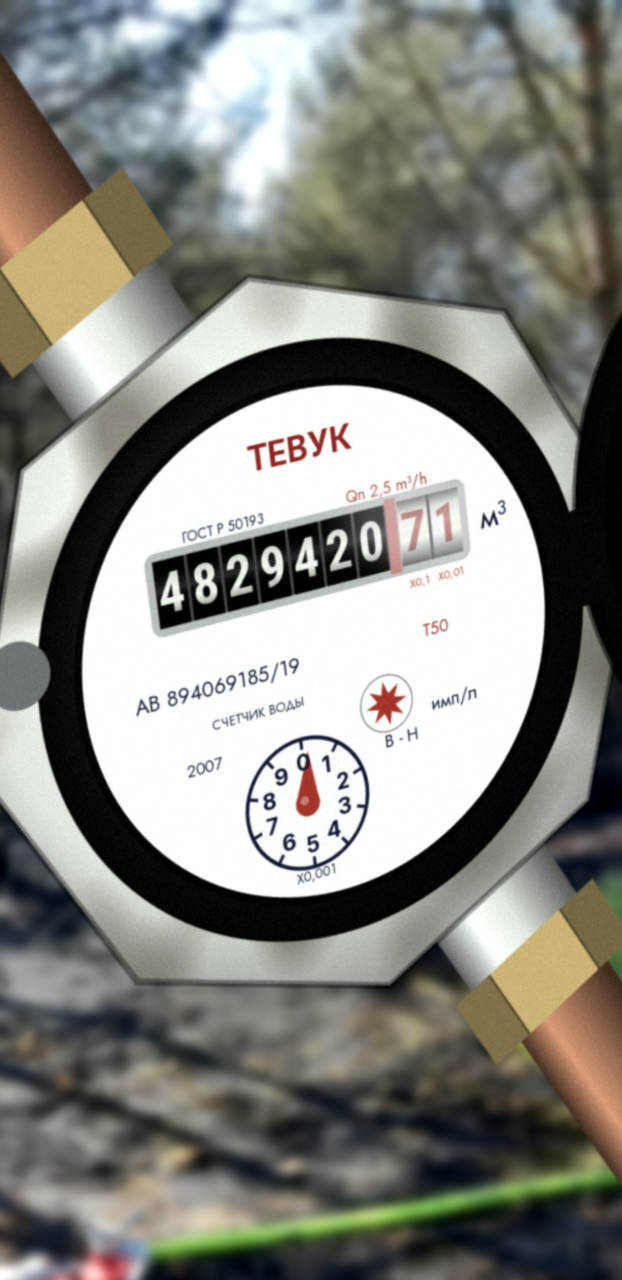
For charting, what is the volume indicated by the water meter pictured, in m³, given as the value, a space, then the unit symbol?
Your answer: 4829420.710 m³
